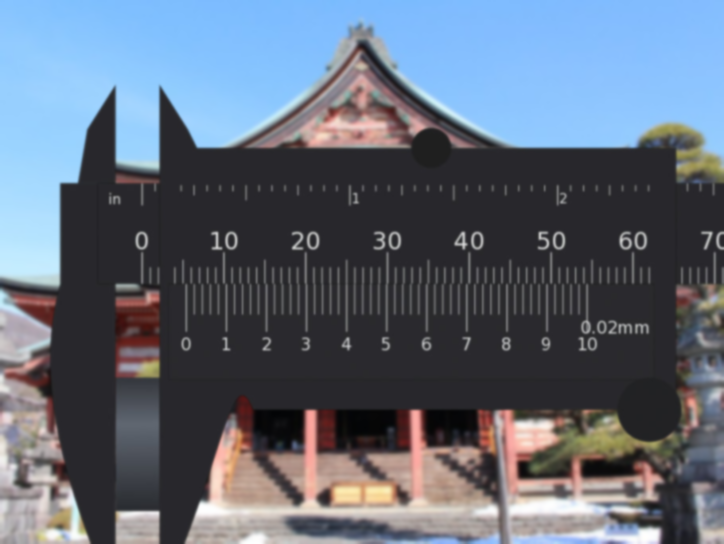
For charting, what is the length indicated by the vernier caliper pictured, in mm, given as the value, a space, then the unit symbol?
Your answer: 5.4 mm
